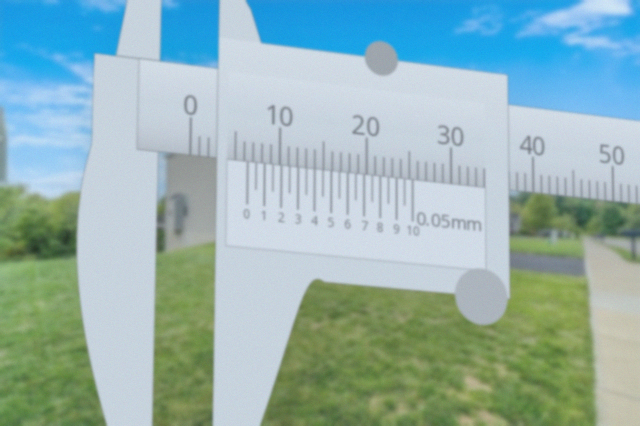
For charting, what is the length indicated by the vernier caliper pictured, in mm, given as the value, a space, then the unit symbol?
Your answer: 6.4 mm
